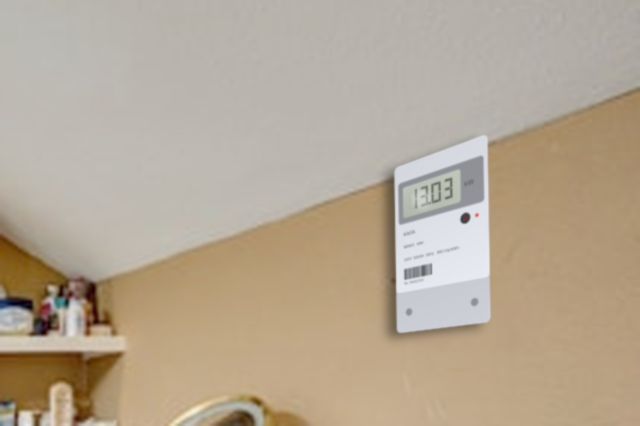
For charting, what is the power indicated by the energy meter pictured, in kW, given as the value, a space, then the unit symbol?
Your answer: 13.03 kW
